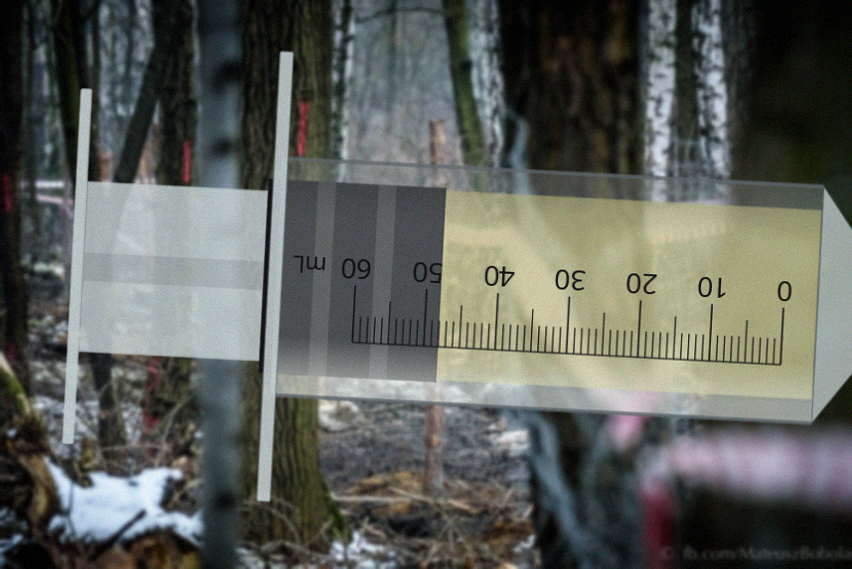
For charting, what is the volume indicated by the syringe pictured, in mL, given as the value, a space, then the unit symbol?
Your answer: 48 mL
